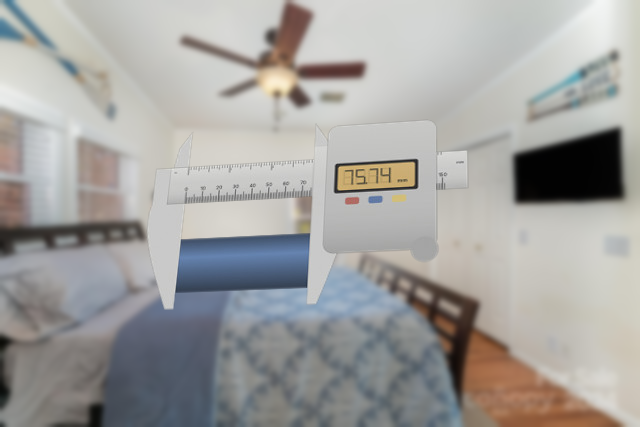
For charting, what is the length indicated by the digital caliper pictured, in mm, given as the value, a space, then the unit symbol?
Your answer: 75.74 mm
